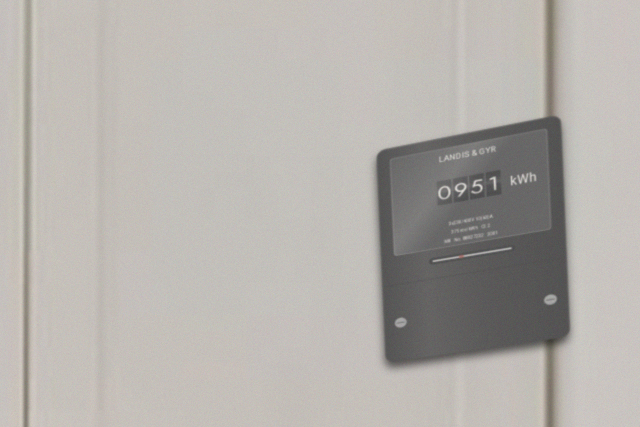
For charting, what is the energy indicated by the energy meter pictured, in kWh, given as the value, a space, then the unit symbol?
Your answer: 951 kWh
